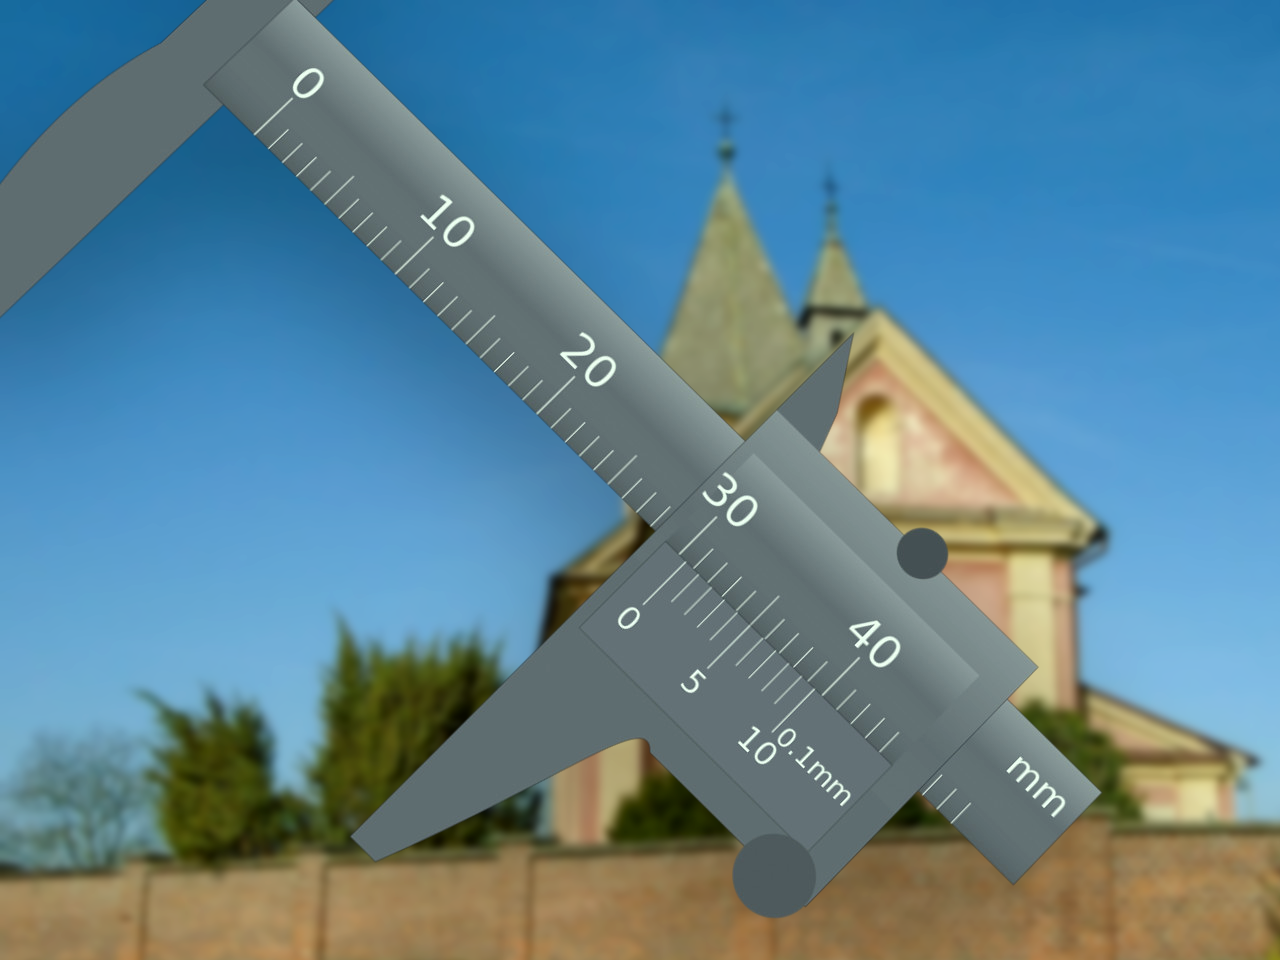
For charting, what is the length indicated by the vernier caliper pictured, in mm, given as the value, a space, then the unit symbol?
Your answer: 30.5 mm
